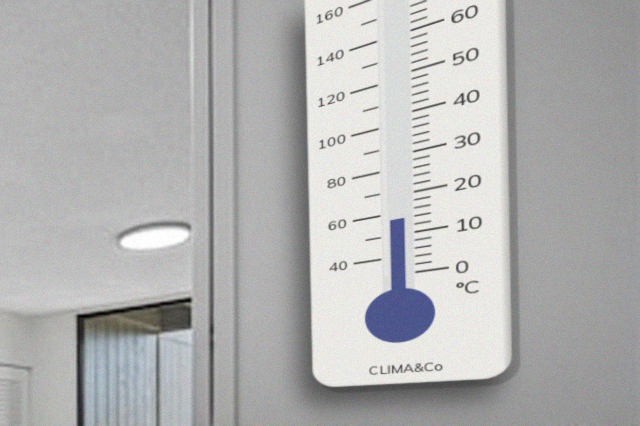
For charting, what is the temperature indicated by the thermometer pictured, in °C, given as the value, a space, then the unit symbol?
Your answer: 14 °C
